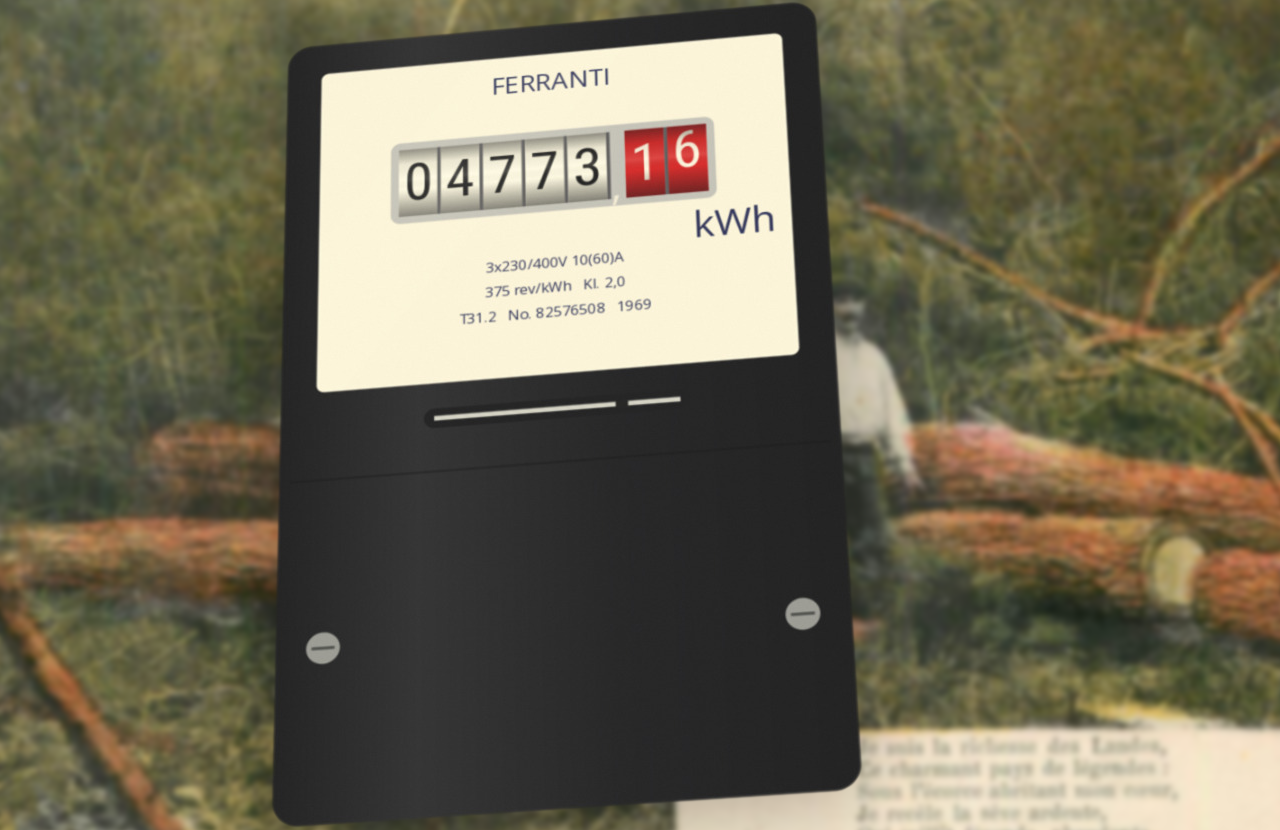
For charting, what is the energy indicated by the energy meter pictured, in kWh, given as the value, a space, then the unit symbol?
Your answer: 4773.16 kWh
